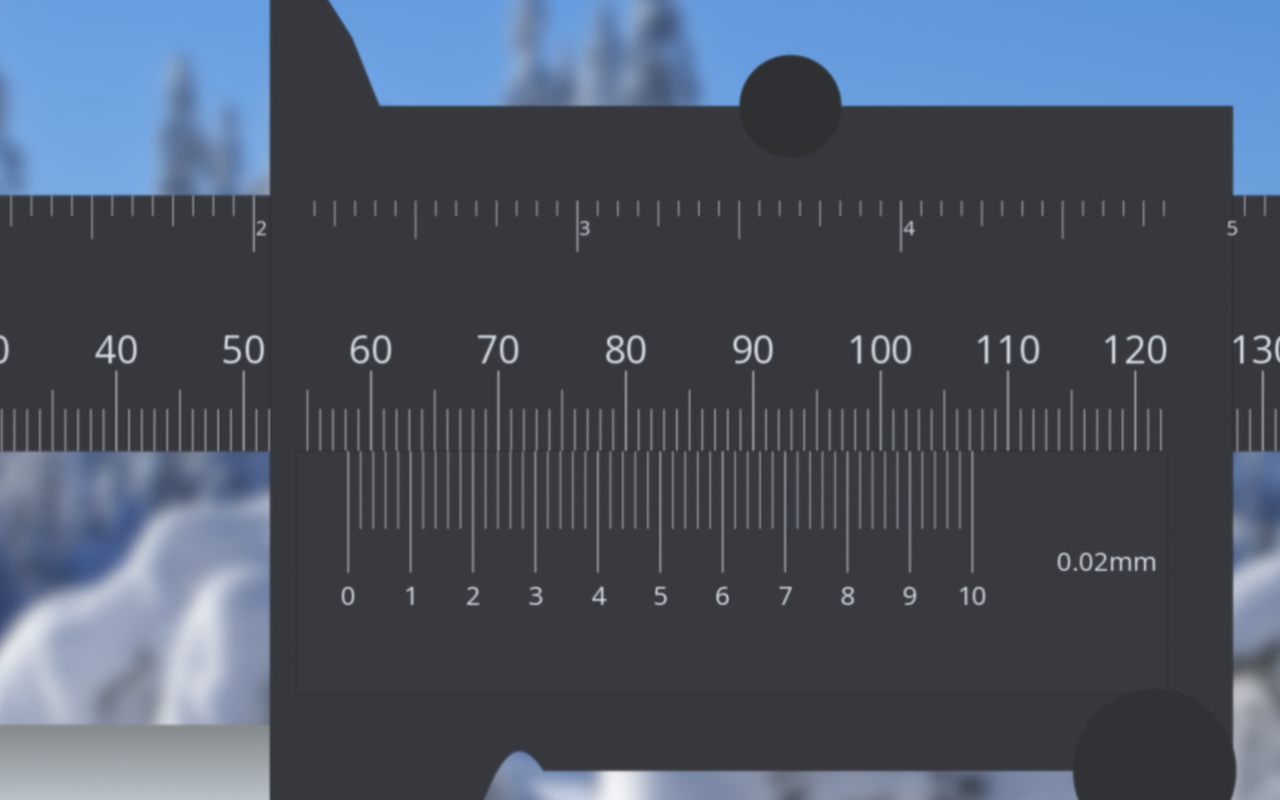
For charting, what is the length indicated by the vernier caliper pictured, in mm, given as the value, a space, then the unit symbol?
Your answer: 58.2 mm
